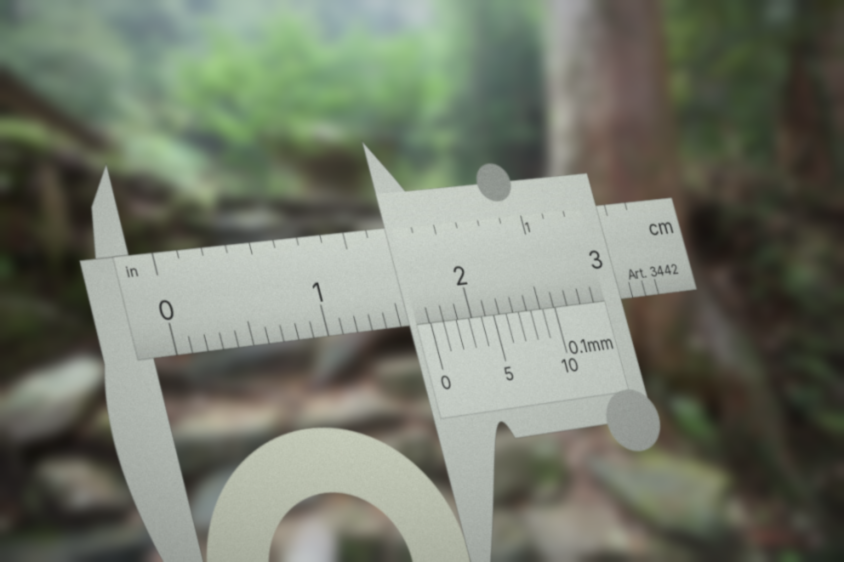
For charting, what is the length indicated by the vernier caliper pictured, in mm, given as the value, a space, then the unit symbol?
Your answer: 17.1 mm
